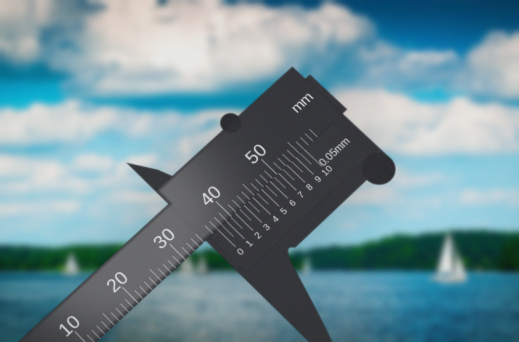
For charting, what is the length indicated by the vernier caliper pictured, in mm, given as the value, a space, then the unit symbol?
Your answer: 37.0 mm
